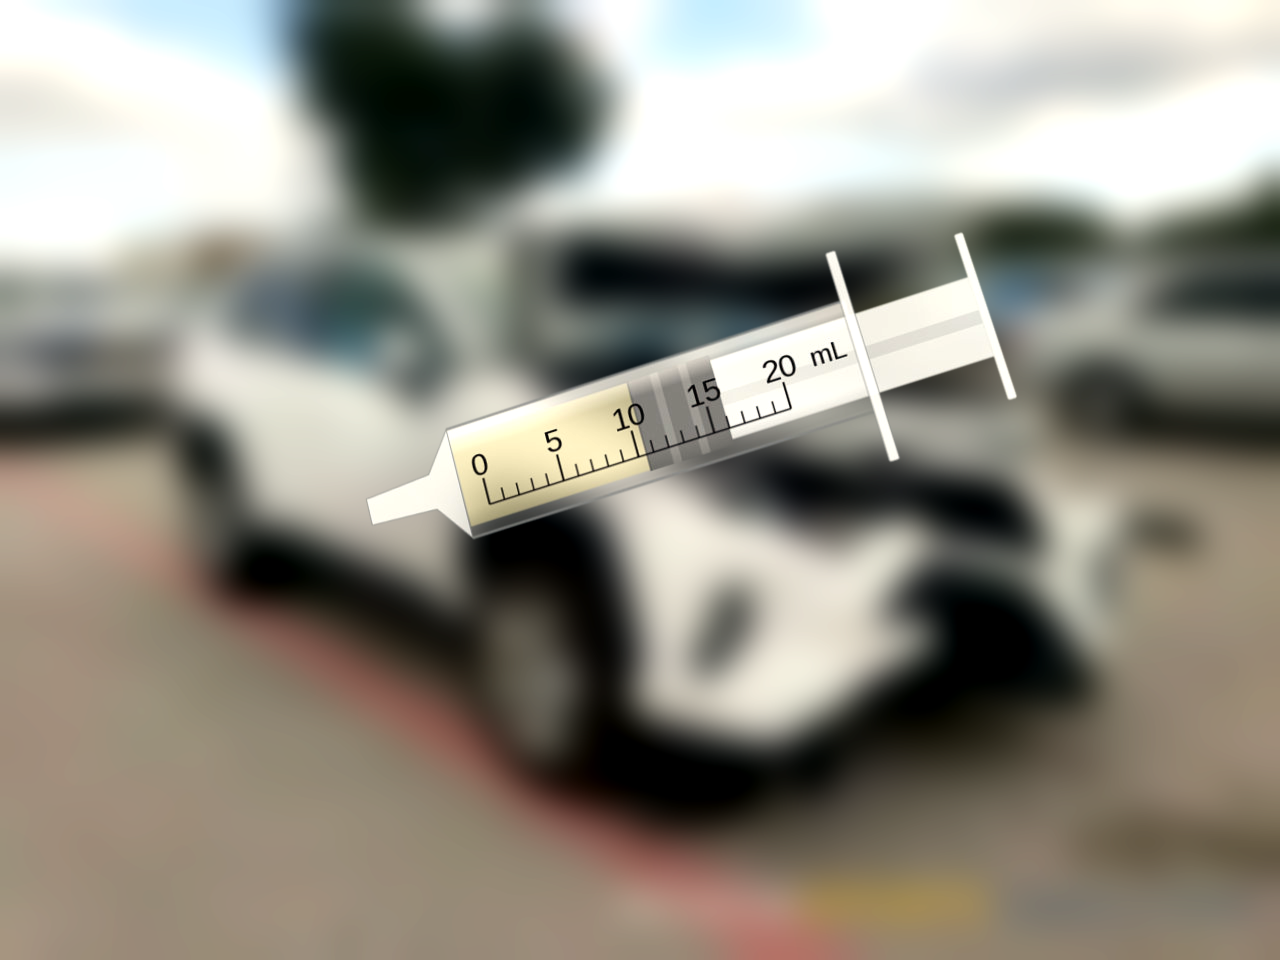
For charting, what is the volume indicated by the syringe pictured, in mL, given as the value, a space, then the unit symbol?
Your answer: 10.5 mL
